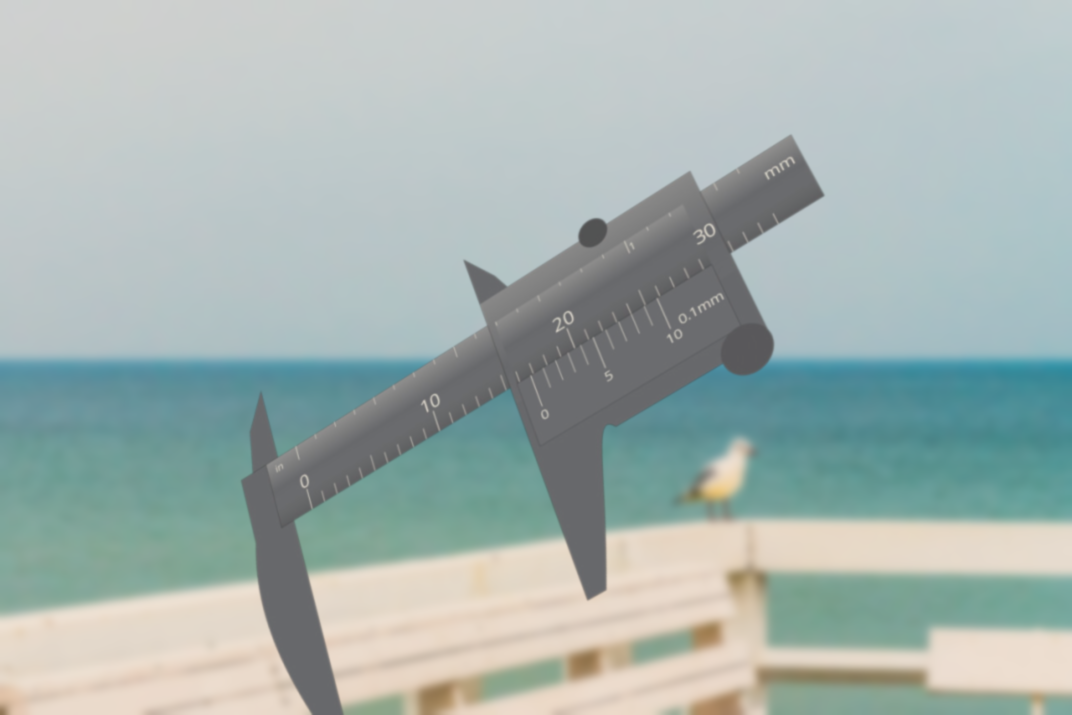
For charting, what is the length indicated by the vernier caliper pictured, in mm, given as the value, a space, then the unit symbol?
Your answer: 16.8 mm
